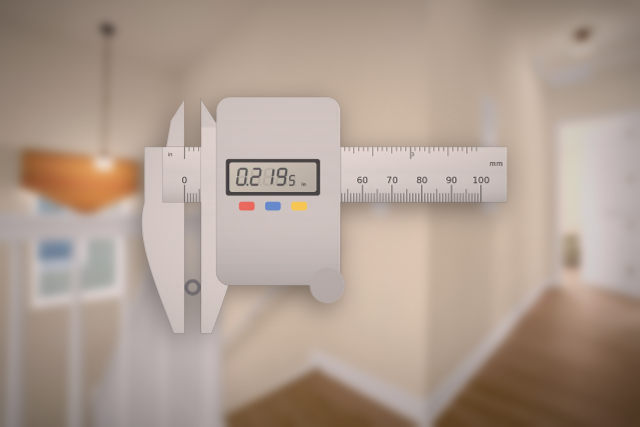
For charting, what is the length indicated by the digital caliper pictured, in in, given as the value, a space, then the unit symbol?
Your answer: 0.2195 in
